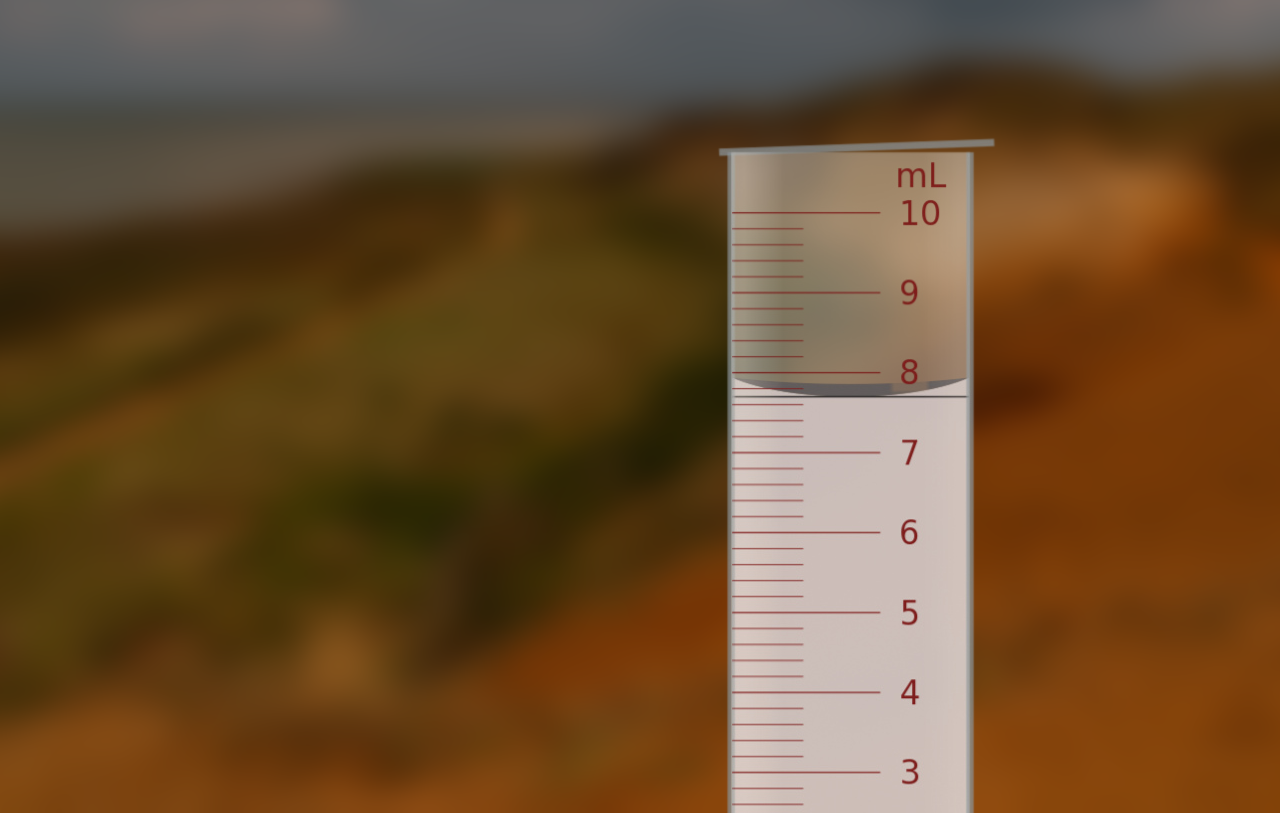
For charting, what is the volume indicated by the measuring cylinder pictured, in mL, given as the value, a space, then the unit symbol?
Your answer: 7.7 mL
